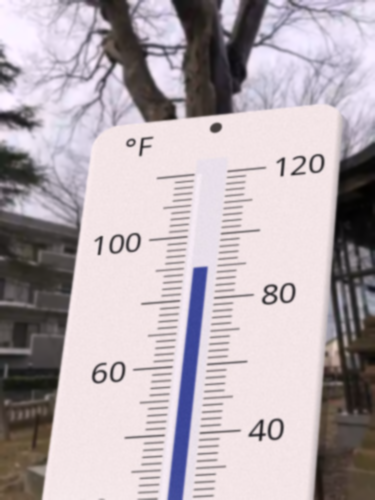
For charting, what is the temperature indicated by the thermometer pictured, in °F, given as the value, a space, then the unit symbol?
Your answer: 90 °F
